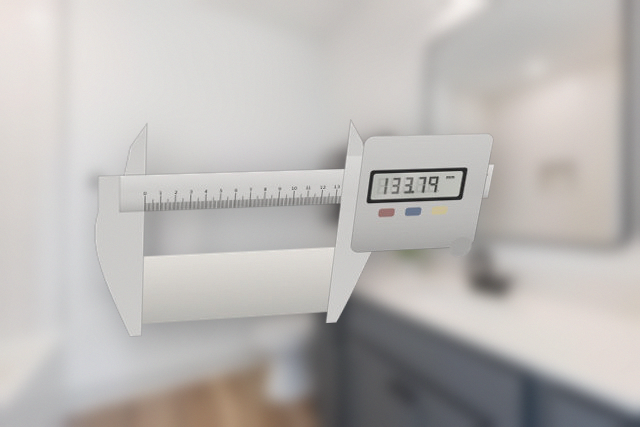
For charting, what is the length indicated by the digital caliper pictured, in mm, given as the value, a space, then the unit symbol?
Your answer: 133.79 mm
